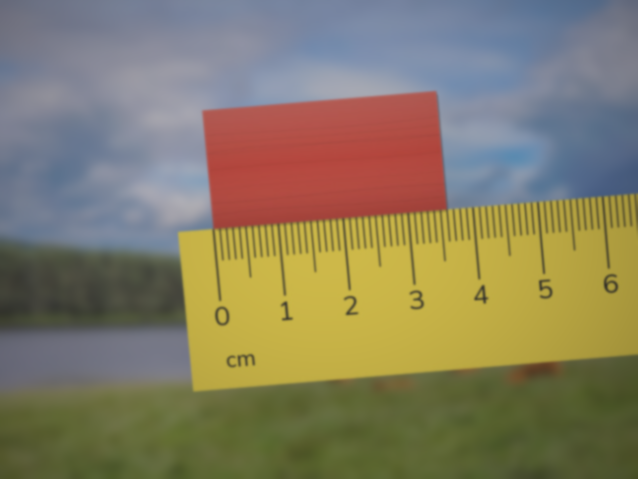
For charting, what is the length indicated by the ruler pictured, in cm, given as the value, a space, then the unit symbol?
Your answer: 3.6 cm
